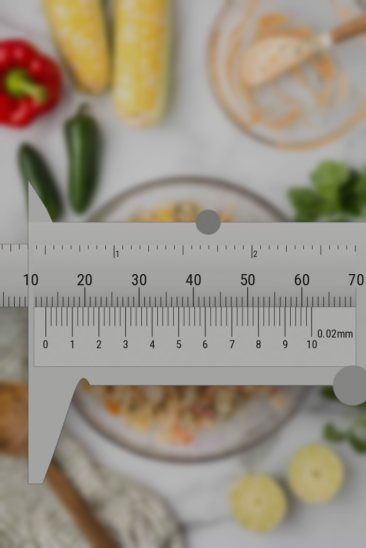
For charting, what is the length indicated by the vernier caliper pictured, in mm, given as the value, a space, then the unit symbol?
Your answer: 12.8 mm
